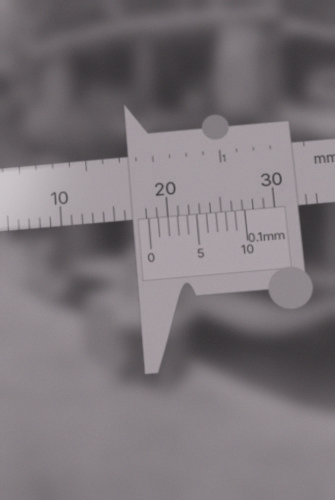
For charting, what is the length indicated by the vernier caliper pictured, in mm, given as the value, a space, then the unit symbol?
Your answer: 18.2 mm
